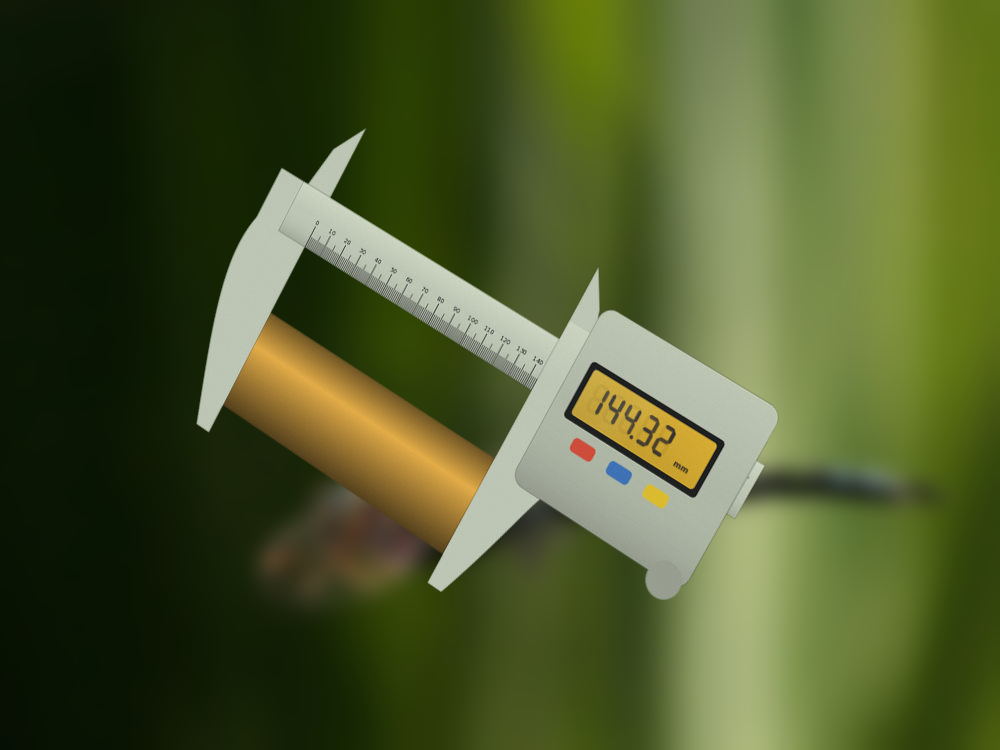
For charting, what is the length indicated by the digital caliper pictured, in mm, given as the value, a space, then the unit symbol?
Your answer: 144.32 mm
